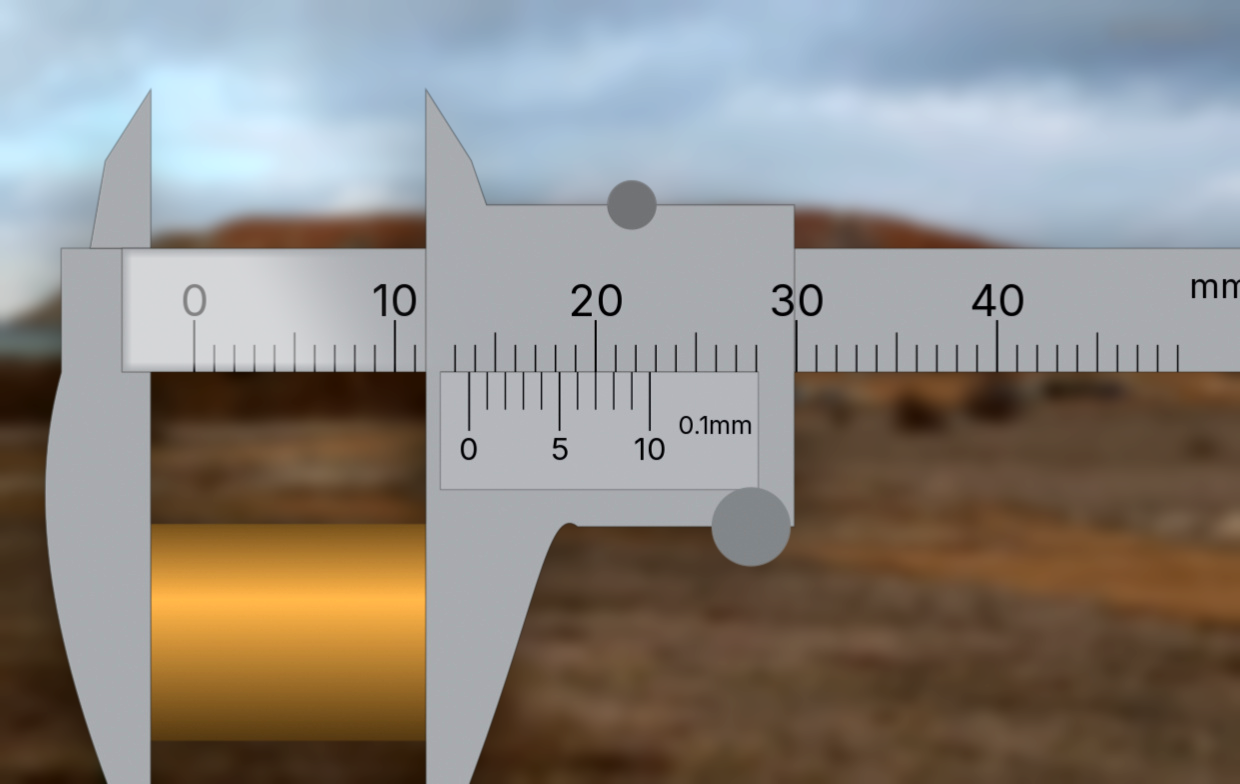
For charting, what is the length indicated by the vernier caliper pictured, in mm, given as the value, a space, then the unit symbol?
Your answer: 13.7 mm
